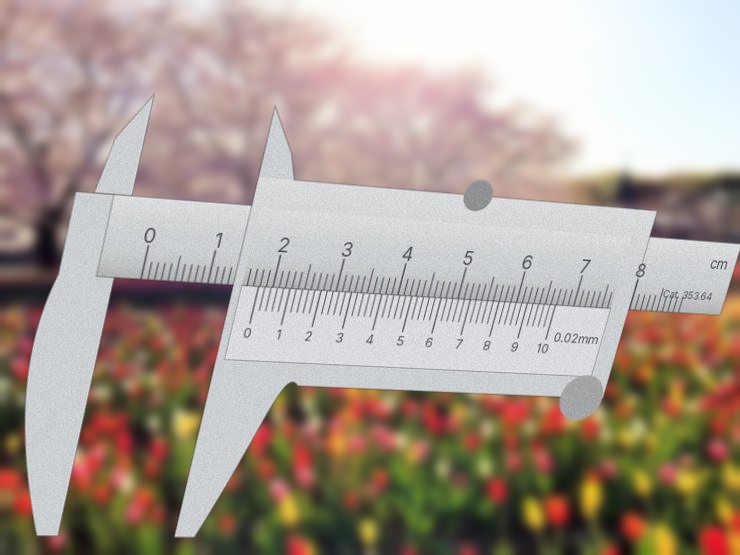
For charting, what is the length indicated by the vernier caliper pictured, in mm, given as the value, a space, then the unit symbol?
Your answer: 17.8 mm
